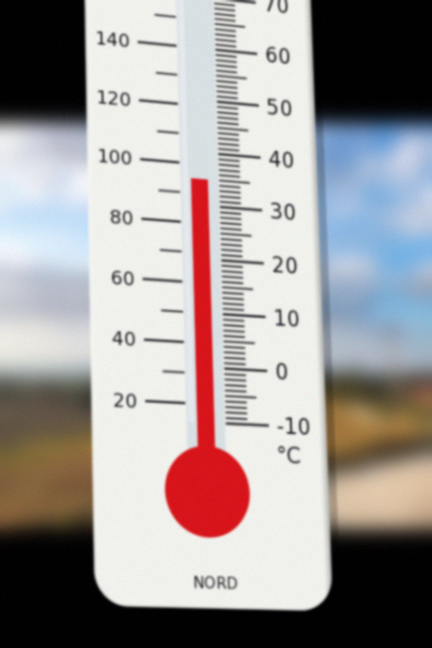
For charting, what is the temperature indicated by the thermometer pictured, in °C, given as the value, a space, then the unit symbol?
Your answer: 35 °C
